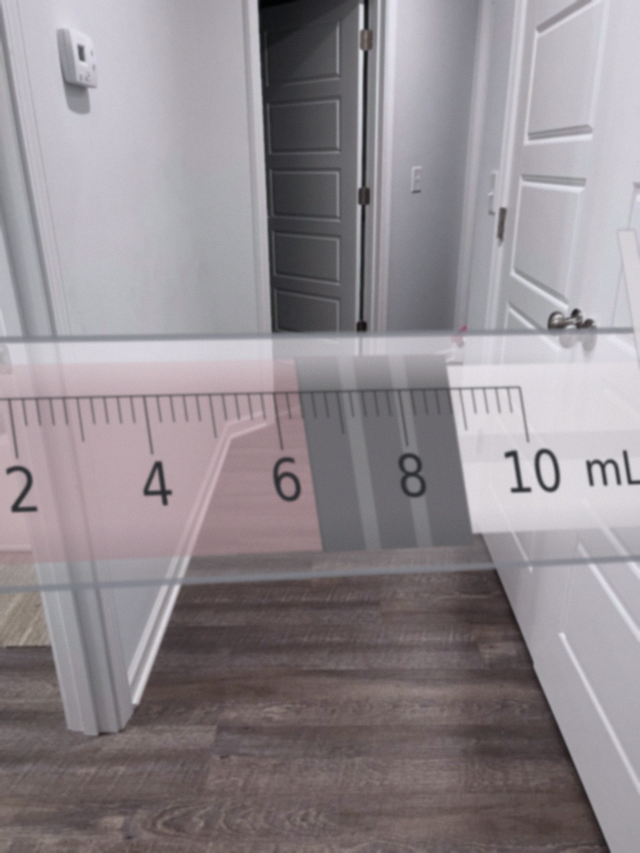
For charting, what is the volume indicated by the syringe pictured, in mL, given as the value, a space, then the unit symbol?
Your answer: 6.4 mL
